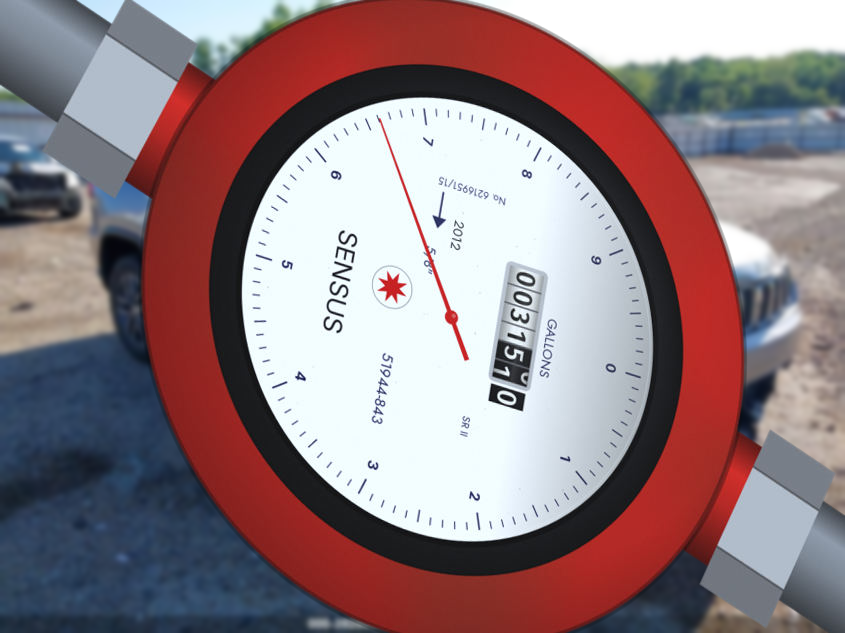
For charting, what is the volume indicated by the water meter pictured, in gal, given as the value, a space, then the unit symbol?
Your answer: 31506.6 gal
